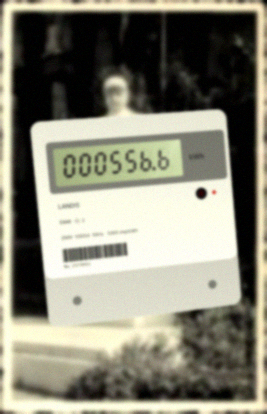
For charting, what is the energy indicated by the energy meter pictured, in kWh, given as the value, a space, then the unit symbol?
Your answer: 556.6 kWh
